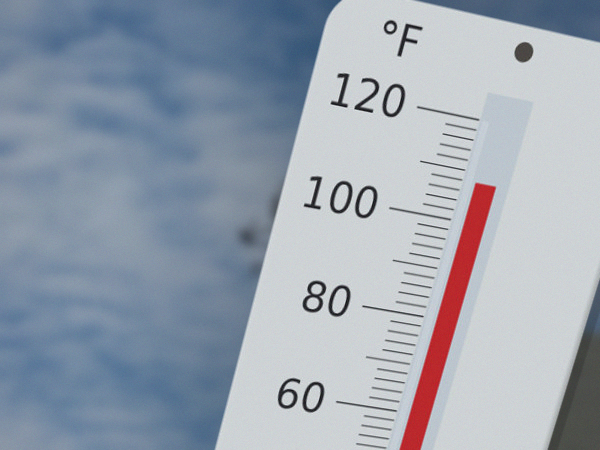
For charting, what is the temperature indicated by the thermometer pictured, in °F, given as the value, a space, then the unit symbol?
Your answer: 108 °F
